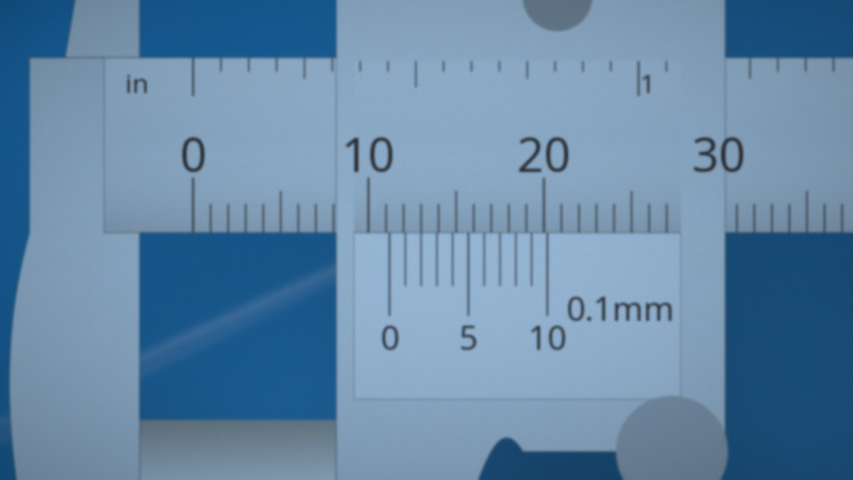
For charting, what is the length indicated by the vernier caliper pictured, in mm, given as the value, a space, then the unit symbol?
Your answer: 11.2 mm
